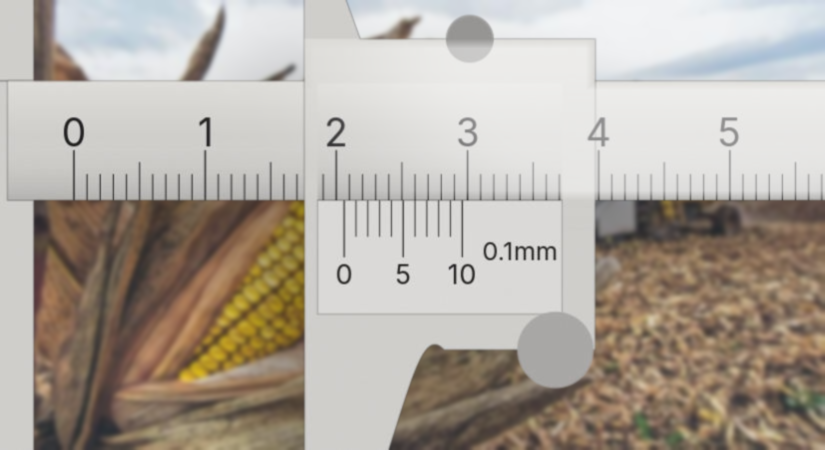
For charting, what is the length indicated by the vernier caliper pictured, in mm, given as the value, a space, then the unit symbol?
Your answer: 20.6 mm
